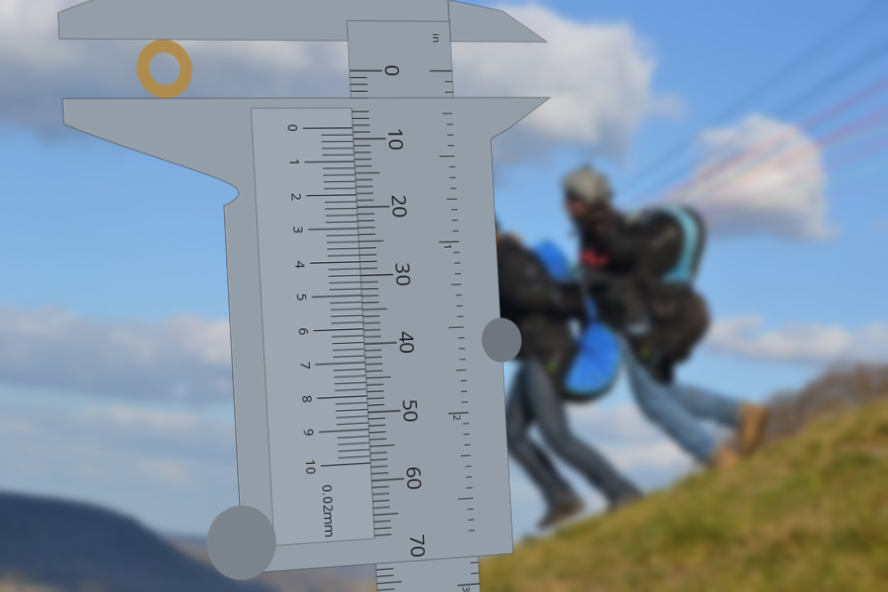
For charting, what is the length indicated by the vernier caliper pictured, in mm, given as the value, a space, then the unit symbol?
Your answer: 8.4 mm
